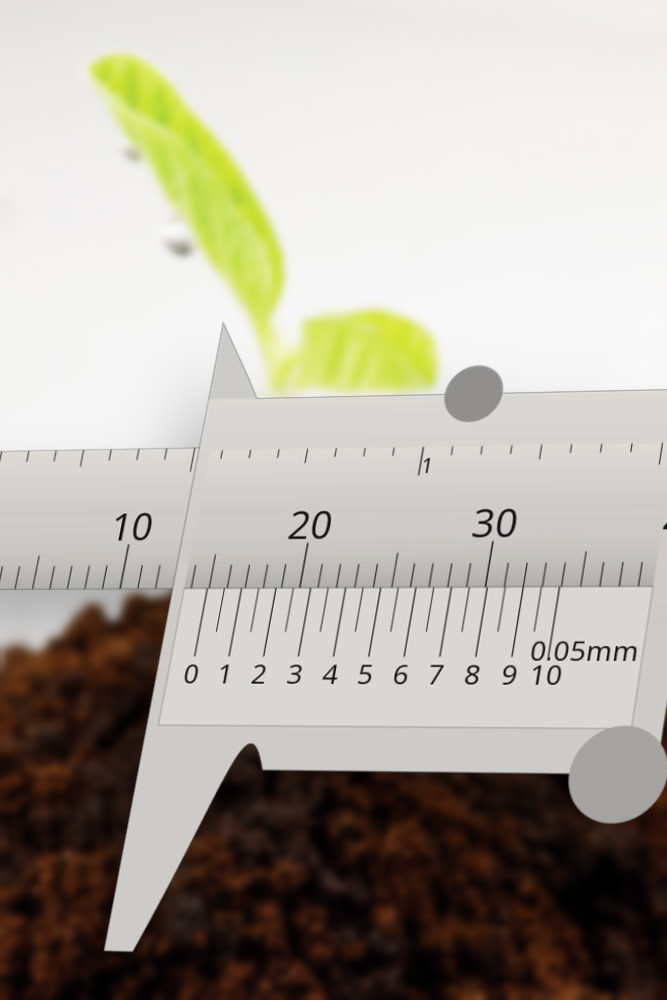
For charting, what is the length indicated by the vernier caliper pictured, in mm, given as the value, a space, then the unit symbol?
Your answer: 14.9 mm
